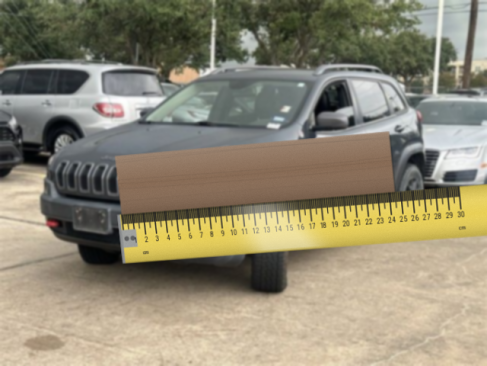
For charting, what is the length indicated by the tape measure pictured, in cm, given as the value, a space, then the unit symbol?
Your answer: 24.5 cm
